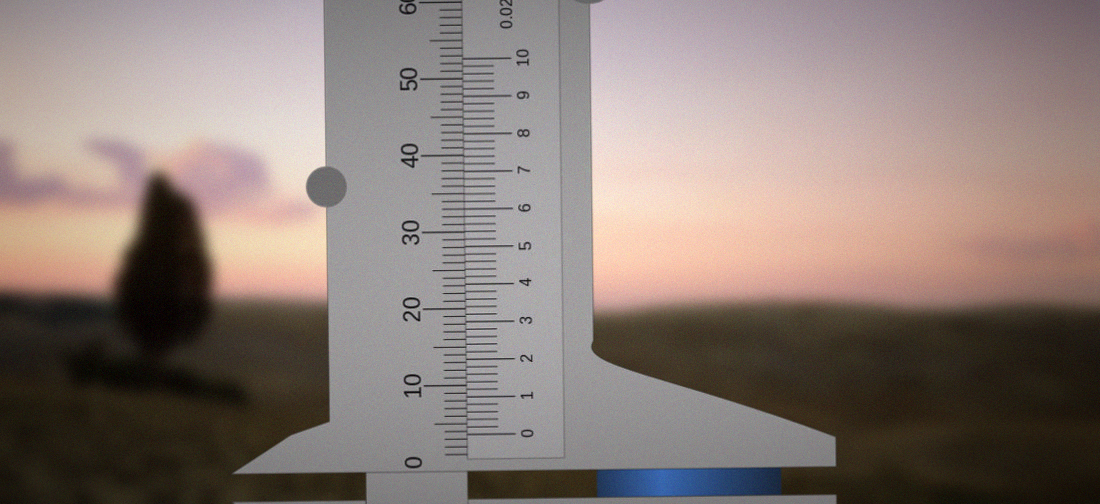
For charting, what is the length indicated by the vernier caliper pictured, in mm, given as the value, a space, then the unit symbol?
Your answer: 3.6 mm
